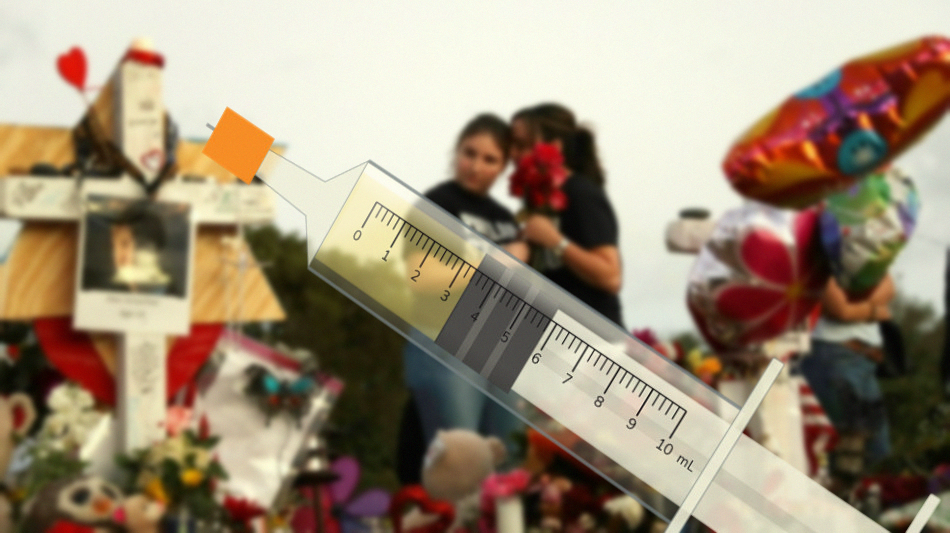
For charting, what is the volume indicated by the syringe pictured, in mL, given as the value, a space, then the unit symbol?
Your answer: 3.4 mL
